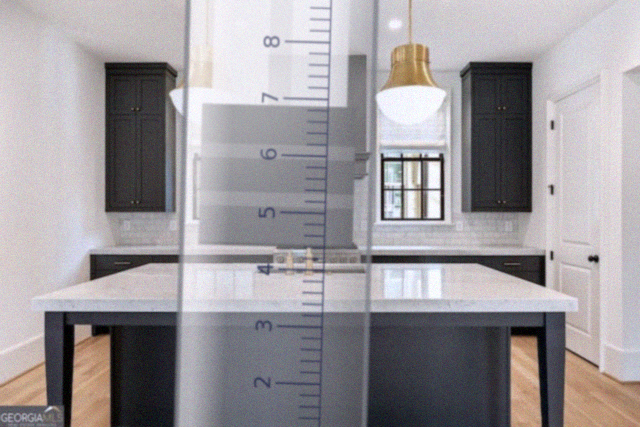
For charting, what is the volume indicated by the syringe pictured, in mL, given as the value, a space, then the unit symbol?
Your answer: 4.4 mL
